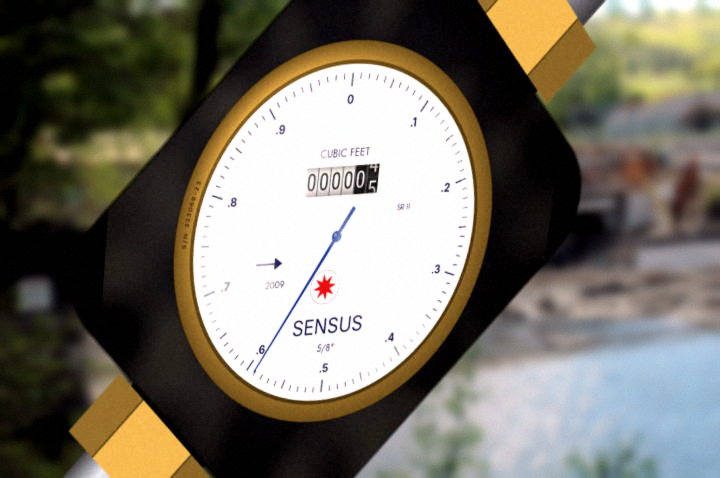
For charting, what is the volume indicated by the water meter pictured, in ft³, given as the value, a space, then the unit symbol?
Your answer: 4.59 ft³
